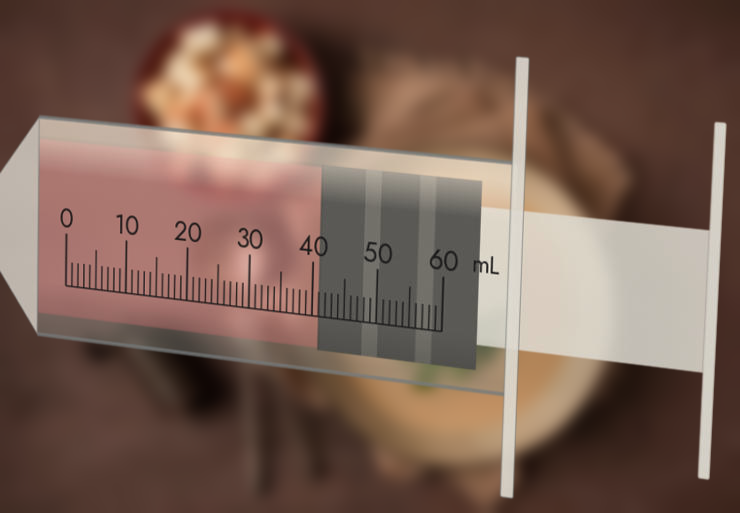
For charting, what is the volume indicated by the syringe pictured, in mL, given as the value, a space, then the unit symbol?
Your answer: 41 mL
